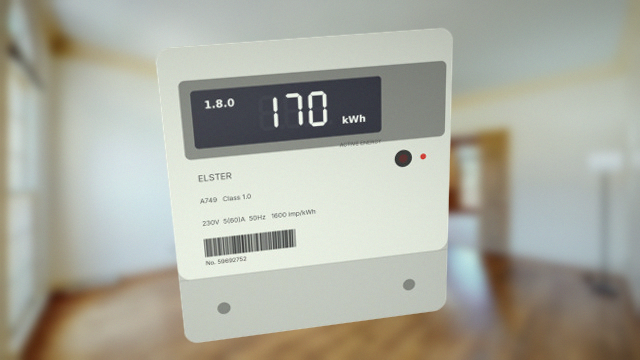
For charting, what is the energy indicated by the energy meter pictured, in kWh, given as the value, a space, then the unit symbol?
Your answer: 170 kWh
